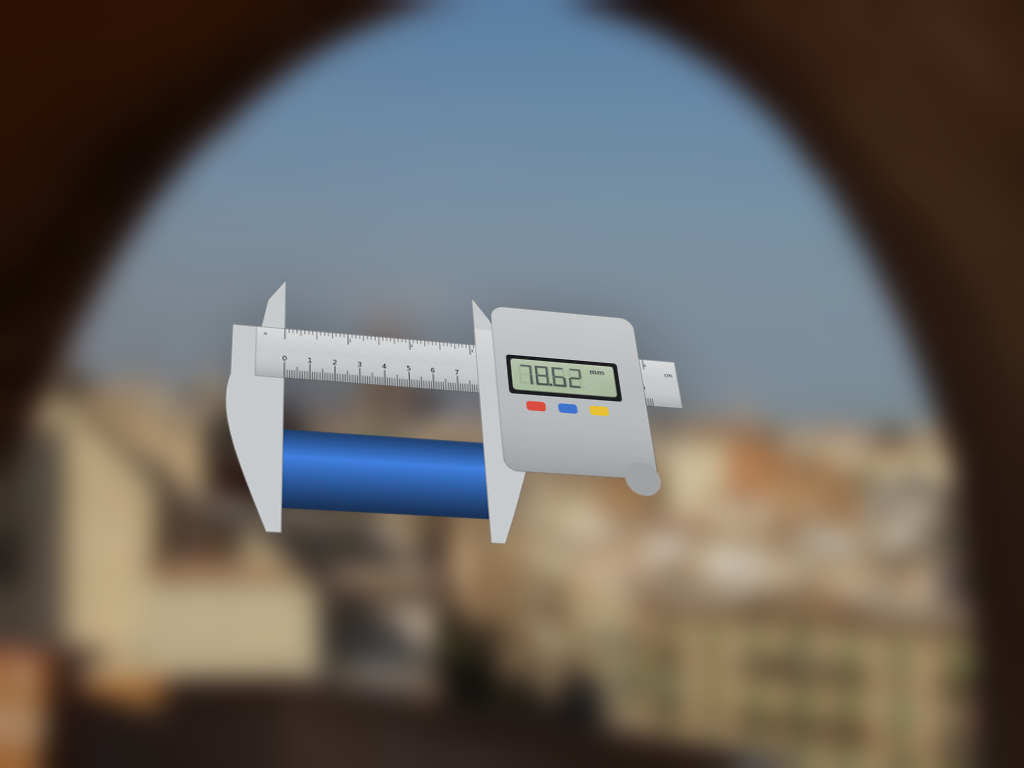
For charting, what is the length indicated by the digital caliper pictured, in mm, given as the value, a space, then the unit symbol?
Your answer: 78.62 mm
